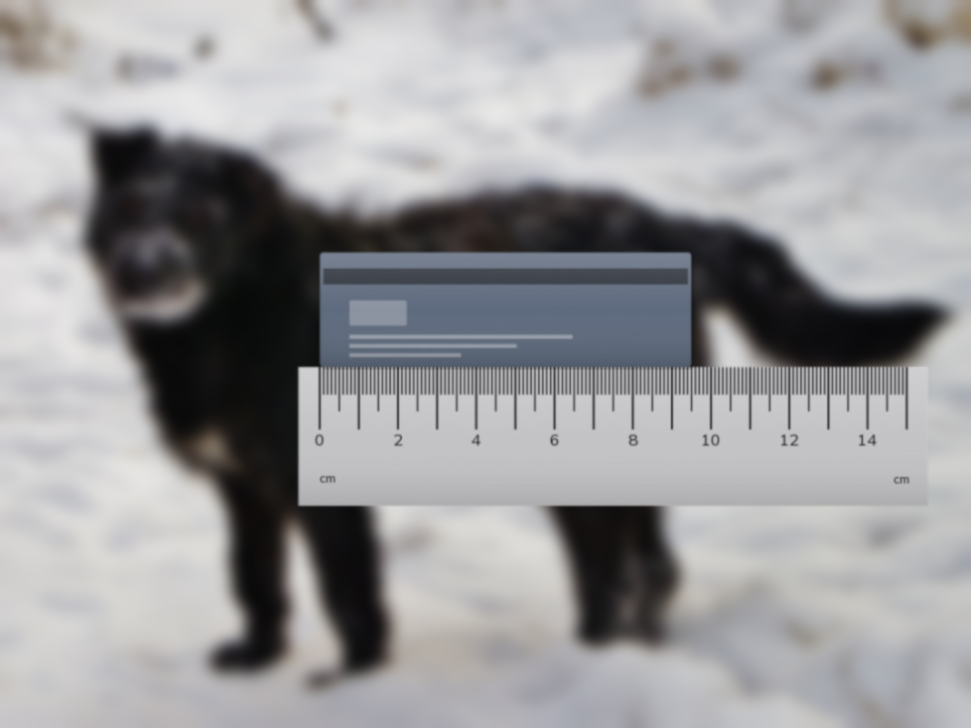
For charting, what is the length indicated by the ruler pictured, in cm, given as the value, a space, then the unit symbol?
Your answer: 9.5 cm
